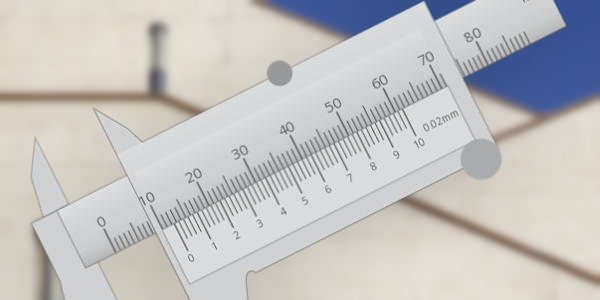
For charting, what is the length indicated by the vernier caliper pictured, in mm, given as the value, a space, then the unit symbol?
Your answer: 12.5 mm
